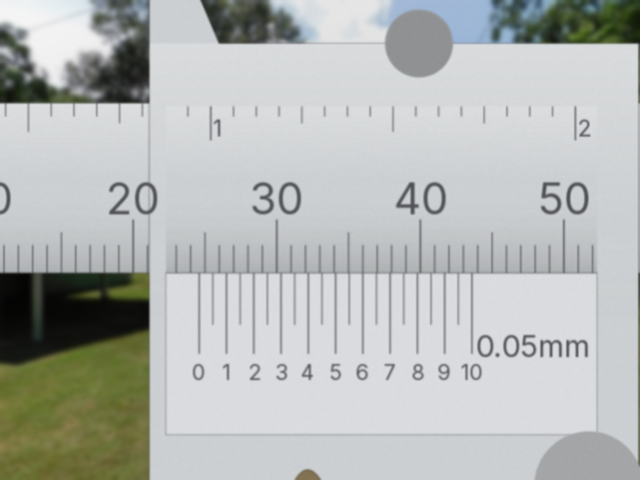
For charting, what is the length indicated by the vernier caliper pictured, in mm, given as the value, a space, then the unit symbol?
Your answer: 24.6 mm
